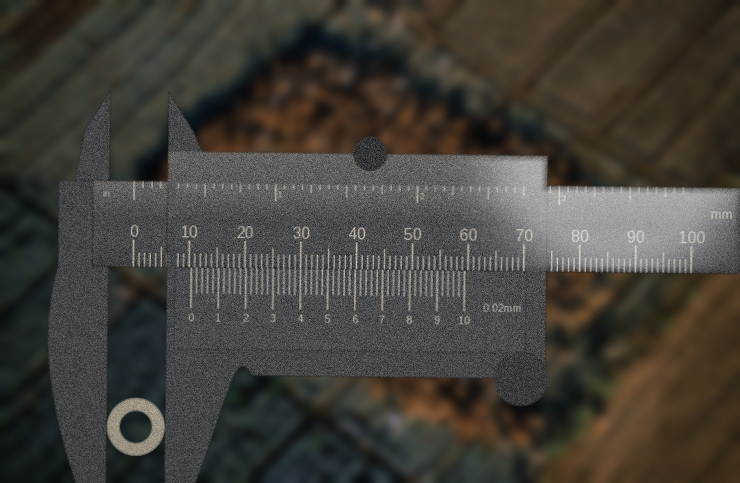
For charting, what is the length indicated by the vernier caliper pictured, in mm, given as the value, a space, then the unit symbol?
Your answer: 10.4 mm
